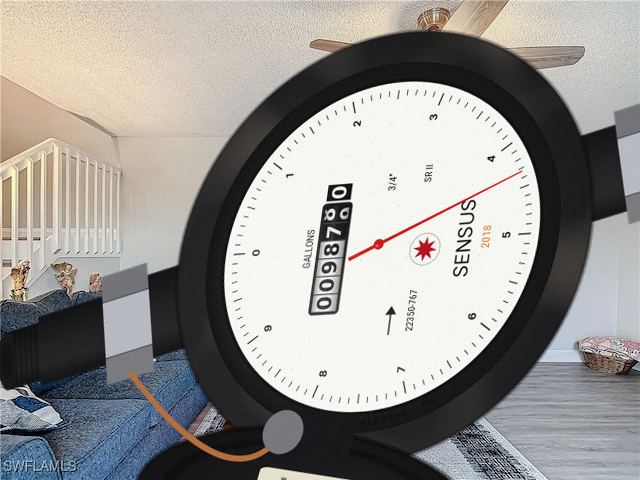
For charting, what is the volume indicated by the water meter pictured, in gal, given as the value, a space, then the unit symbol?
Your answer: 98784.3 gal
